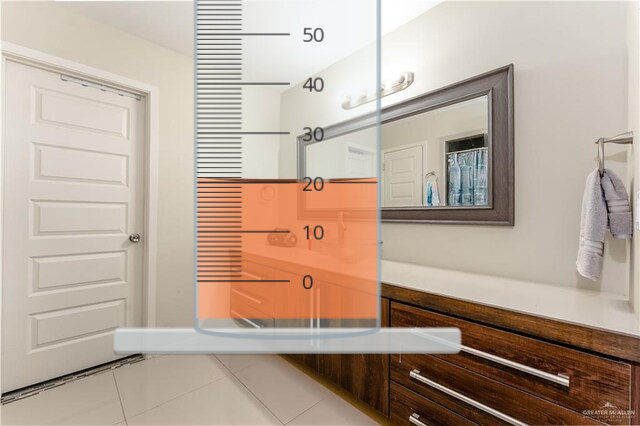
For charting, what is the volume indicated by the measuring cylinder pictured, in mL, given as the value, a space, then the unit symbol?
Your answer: 20 mL
